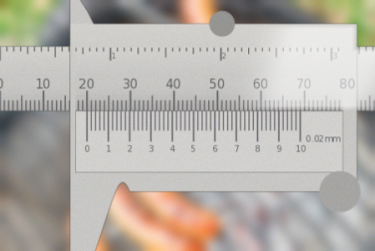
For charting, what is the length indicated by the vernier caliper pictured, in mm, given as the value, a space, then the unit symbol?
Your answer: 20.0 mm
